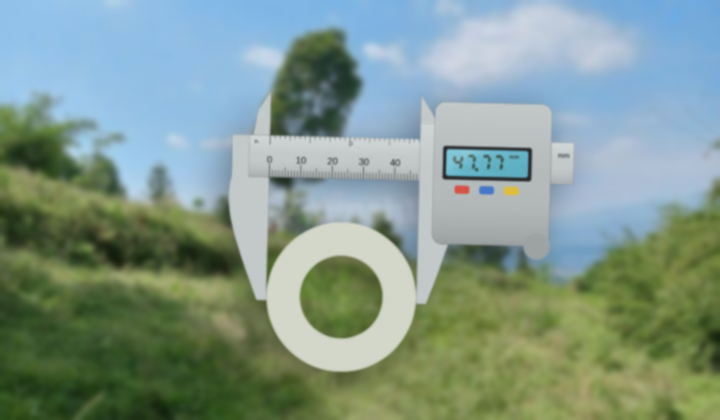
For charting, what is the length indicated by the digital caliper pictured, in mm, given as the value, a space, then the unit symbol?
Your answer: 47.77 mm
